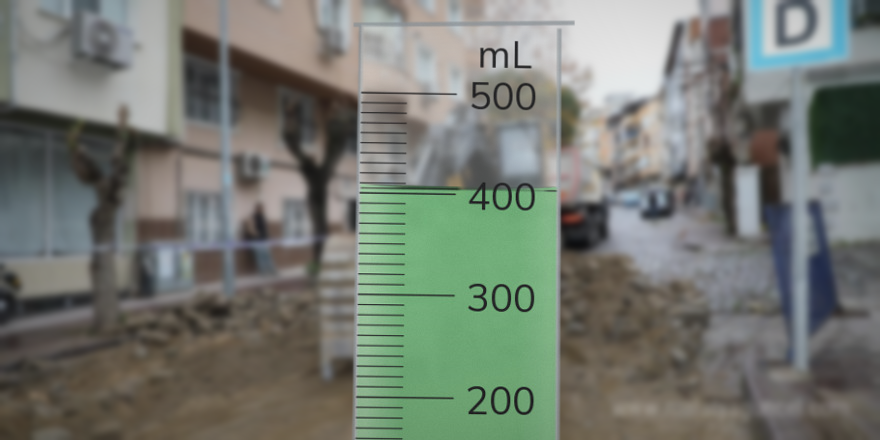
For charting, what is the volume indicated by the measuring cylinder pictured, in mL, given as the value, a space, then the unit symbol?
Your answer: 405 mL
